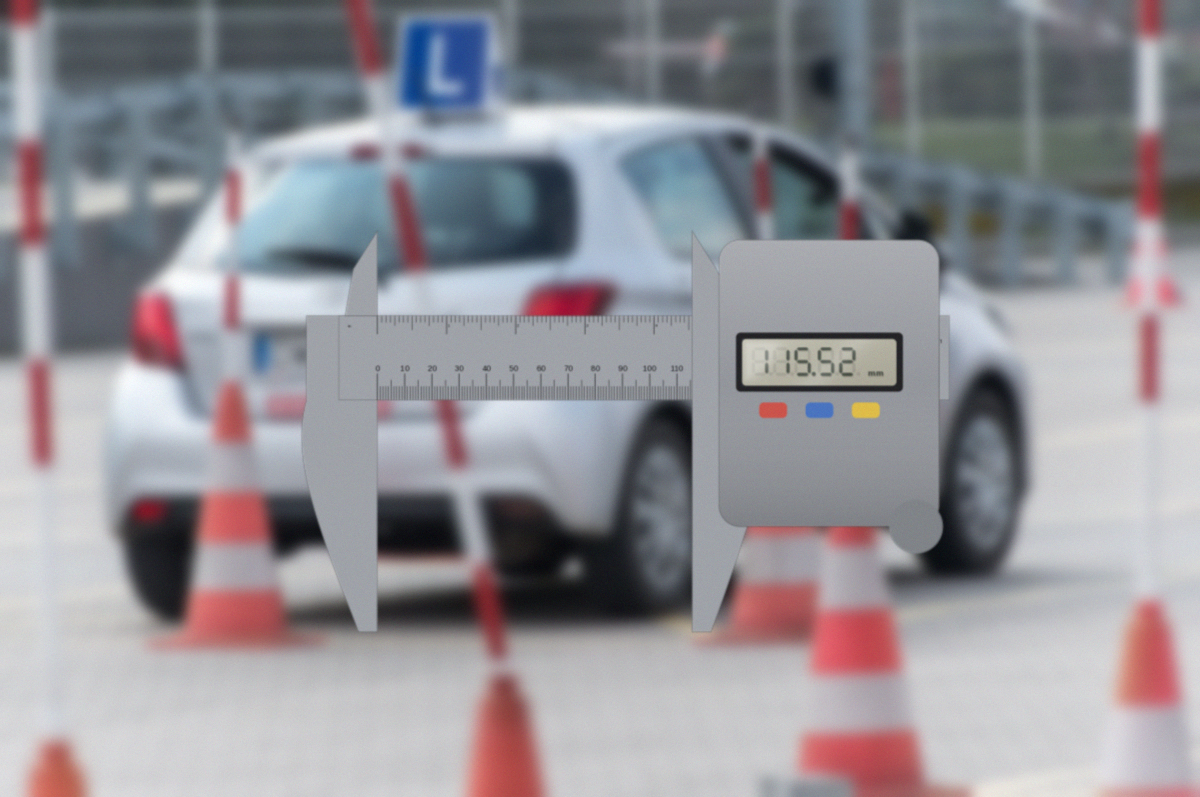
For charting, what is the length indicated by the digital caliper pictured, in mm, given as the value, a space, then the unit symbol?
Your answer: 115.52 mm
